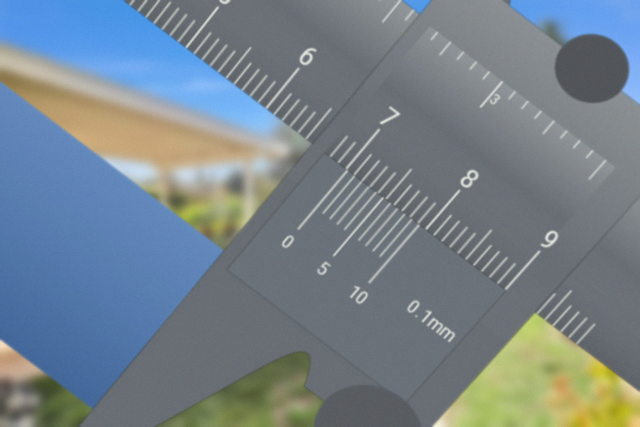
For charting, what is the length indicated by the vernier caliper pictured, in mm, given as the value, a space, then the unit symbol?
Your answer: 70.2 mm
